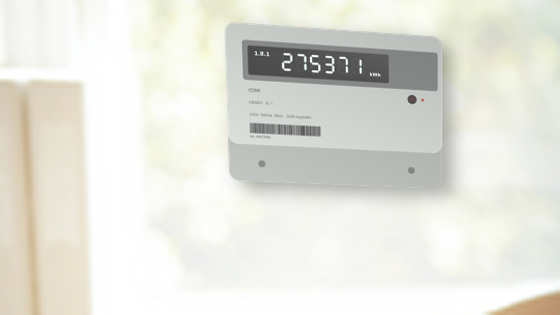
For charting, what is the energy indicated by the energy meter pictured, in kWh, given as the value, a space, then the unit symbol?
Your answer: 275371 kWh
